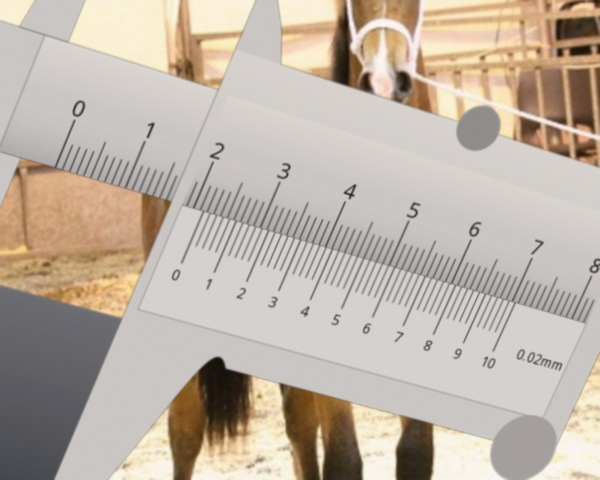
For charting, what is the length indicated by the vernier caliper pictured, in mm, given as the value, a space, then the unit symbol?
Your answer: 21.5 mm
